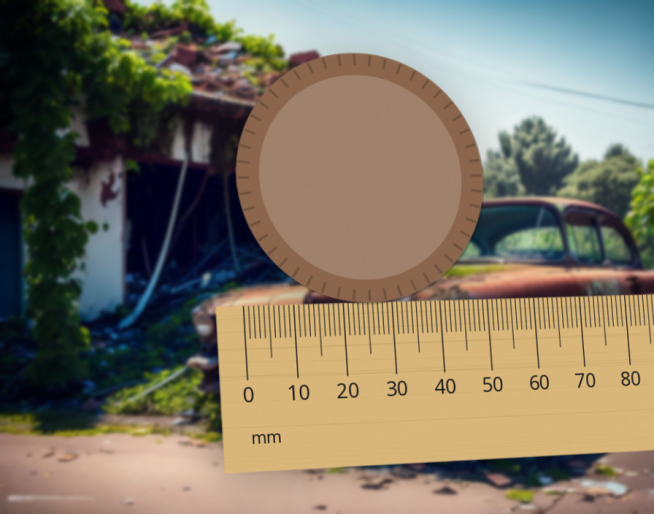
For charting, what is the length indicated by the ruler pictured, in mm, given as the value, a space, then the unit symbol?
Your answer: 51 mm
